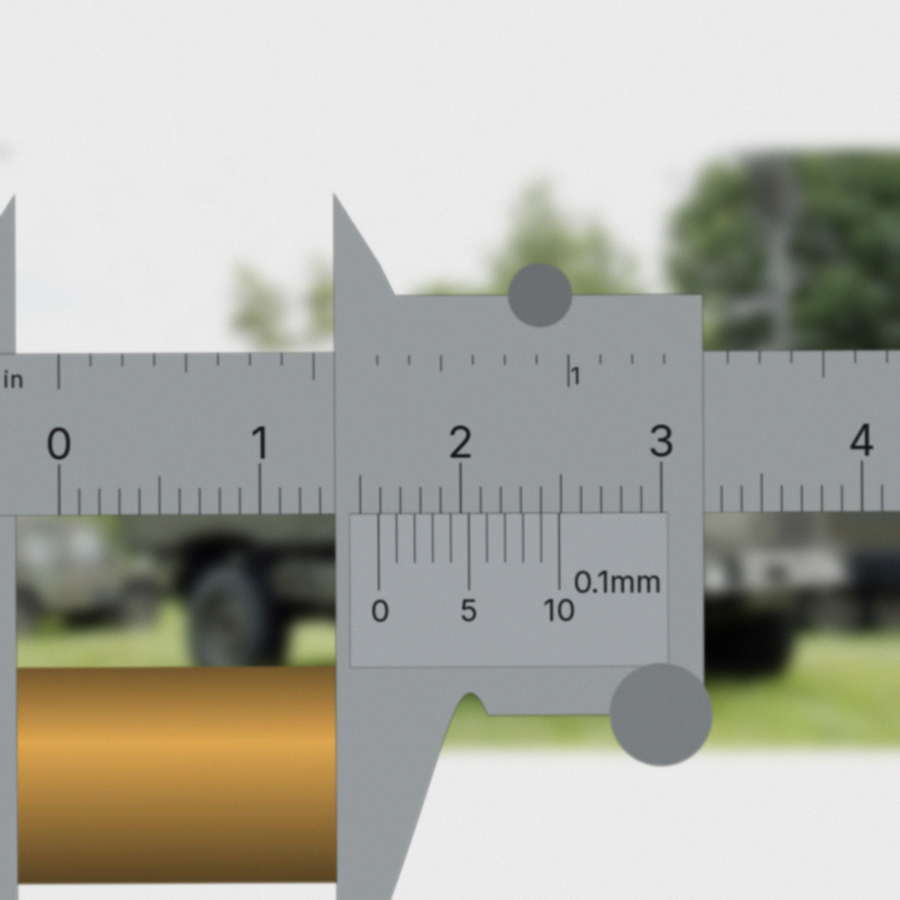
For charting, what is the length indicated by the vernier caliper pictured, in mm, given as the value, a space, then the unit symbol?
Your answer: 15.9 mm
